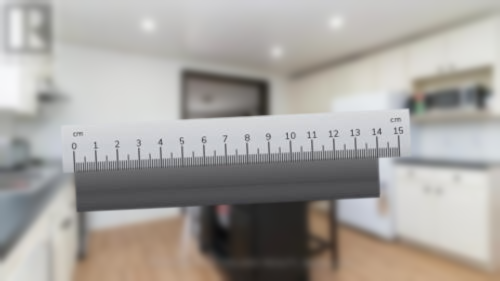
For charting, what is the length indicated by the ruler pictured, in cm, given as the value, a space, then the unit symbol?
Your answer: 14 cm
